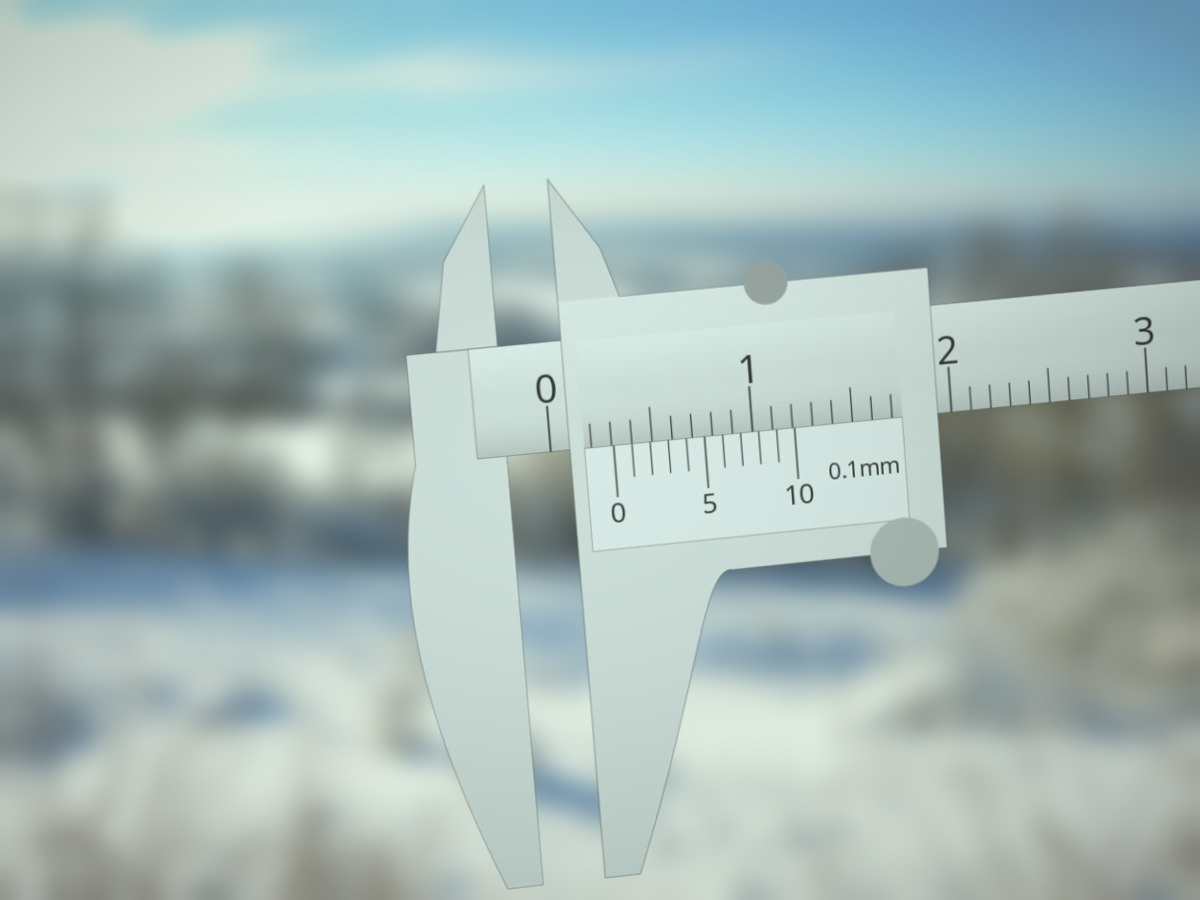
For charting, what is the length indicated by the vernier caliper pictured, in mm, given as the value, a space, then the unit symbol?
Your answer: 3.1 mm
